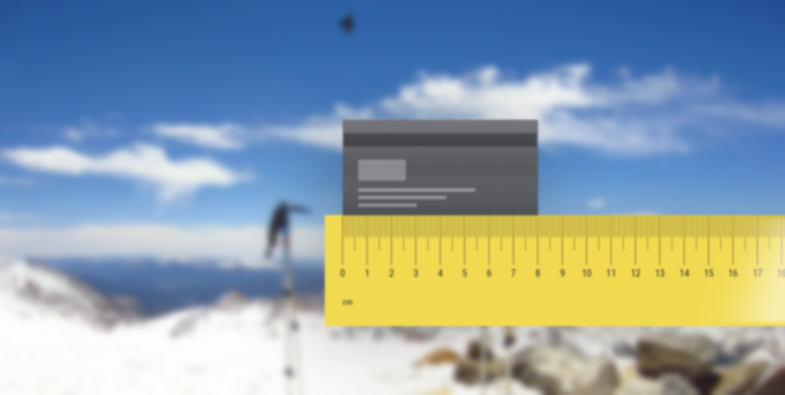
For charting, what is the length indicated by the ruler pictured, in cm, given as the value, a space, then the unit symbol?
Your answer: 8 cm
